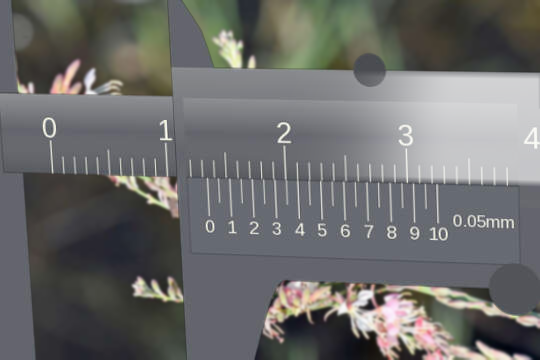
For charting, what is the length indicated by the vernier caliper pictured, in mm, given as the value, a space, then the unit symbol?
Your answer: 13.4 mm
